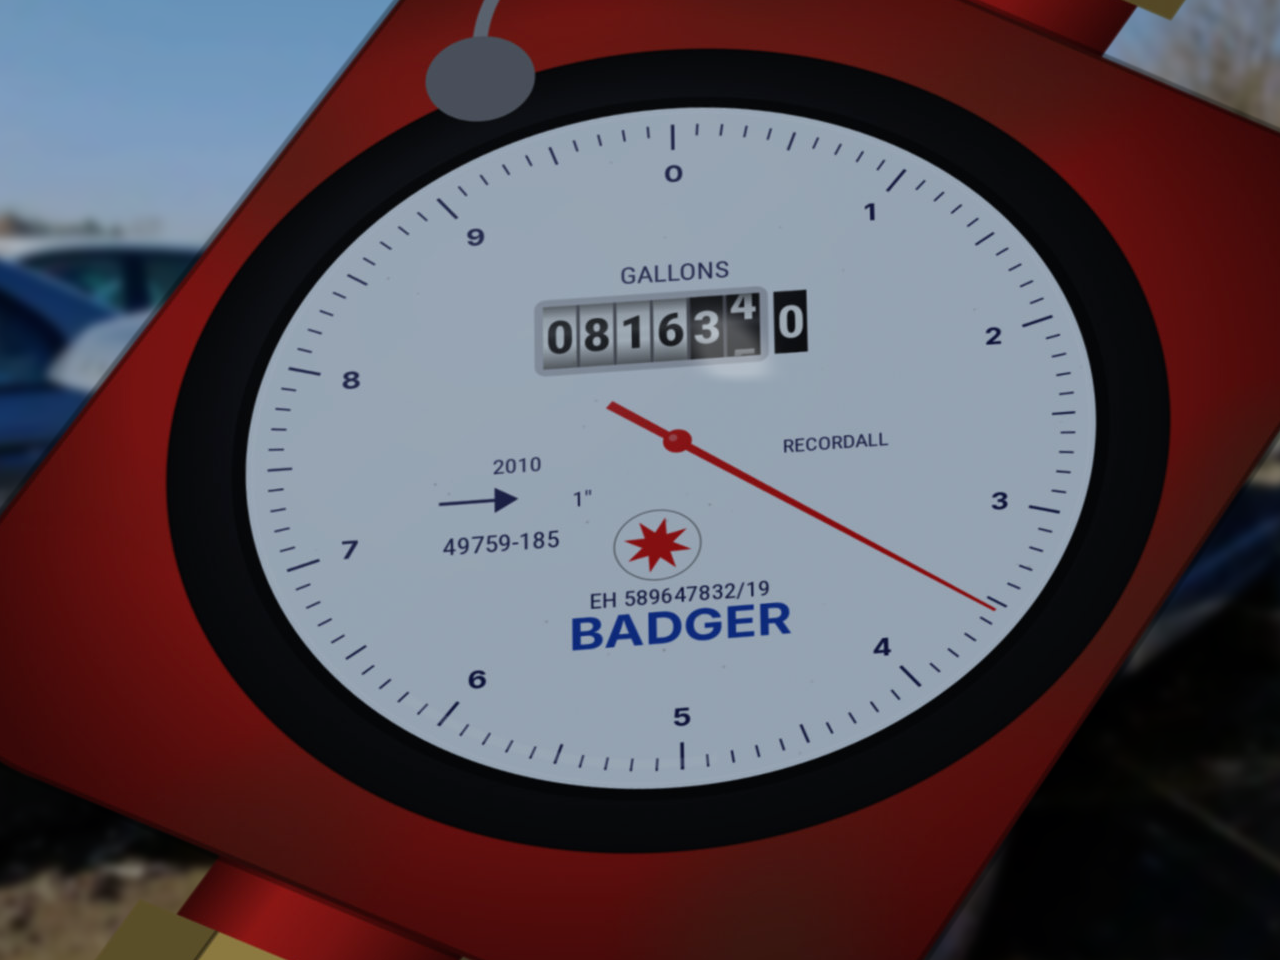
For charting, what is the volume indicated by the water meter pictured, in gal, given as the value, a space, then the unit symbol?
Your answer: 816343.5 gal
